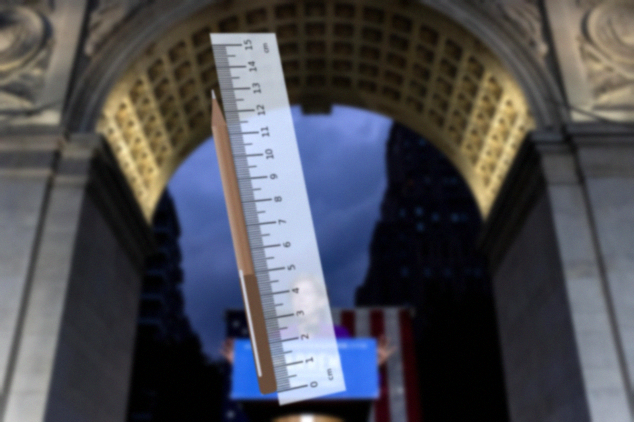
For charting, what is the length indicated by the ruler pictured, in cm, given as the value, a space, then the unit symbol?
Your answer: 13 cm
